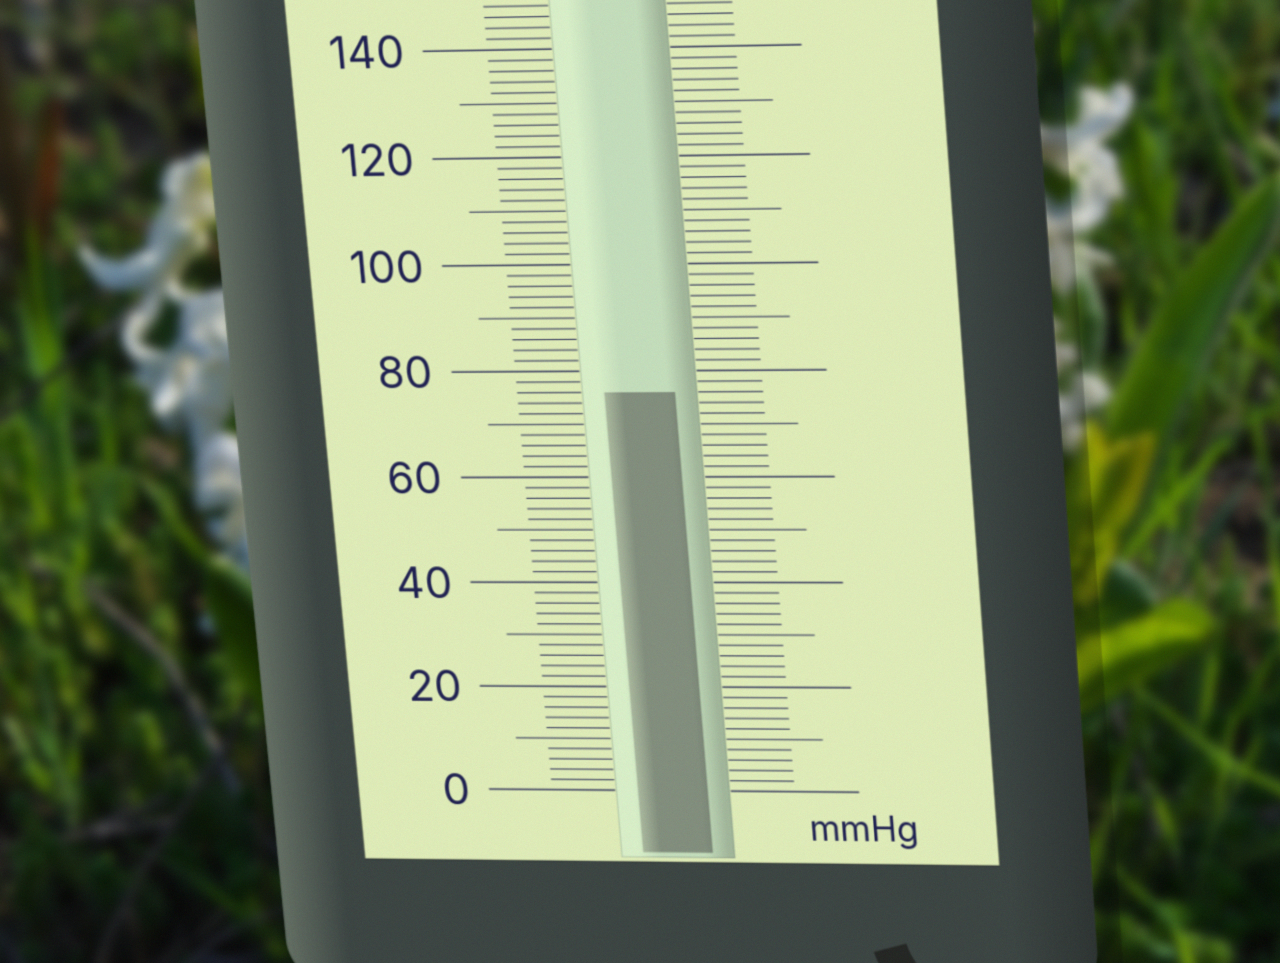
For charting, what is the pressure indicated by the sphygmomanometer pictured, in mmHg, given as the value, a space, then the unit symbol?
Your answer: 76 mmHg
